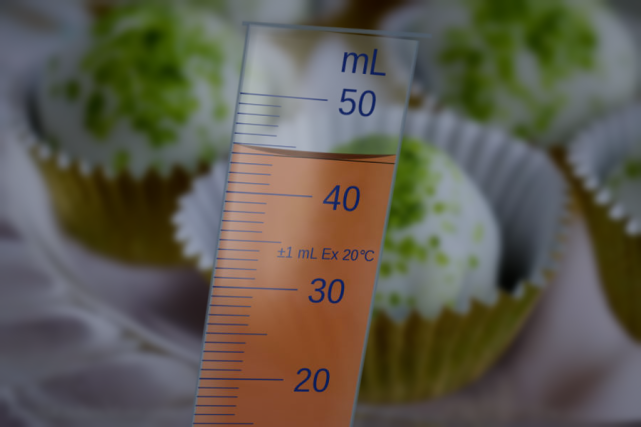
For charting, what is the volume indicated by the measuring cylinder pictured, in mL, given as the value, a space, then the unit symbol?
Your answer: 44 mL
